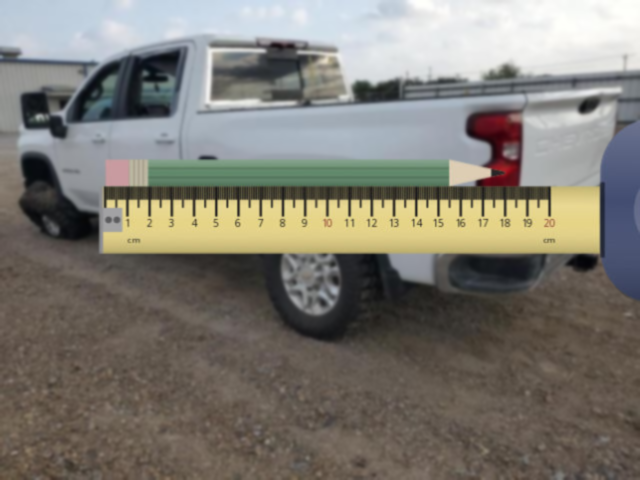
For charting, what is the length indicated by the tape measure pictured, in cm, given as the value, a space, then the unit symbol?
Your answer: 18 cm
